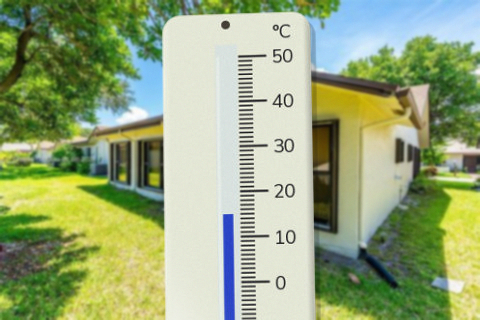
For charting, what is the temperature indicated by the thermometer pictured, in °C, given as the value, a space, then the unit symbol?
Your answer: 15 °C
